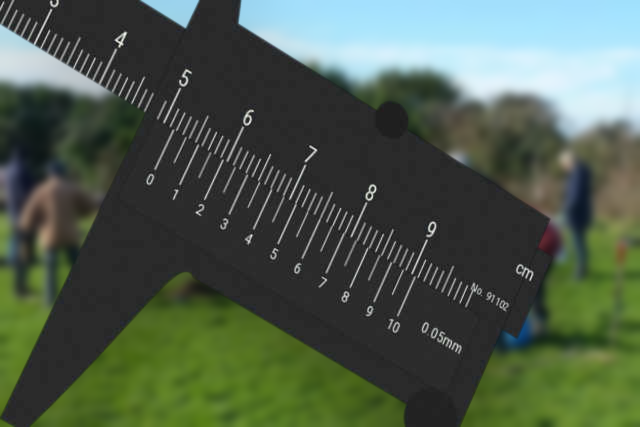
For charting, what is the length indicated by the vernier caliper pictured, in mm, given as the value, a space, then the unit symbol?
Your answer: 51.6 mm
